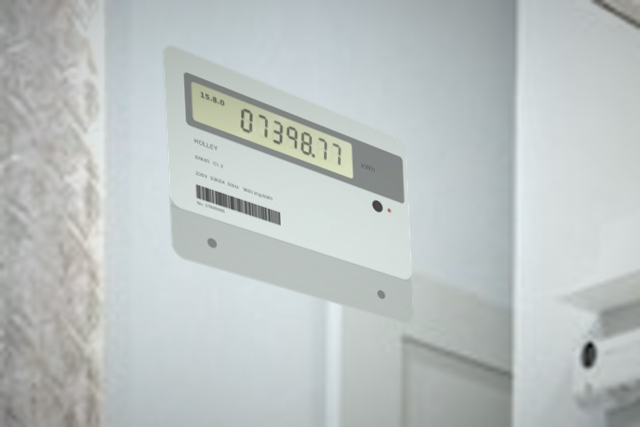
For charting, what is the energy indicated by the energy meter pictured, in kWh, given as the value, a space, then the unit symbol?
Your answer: 7398.77 kWh
